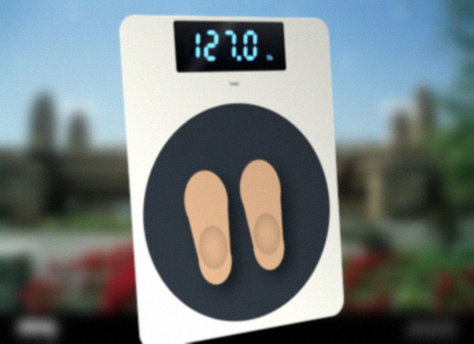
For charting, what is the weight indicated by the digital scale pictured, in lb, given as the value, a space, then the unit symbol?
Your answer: 127.0 lb
